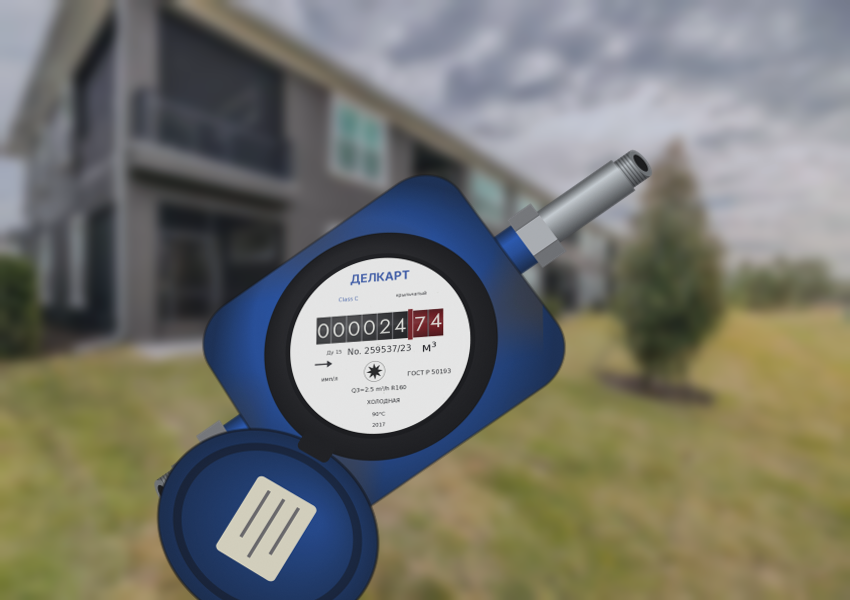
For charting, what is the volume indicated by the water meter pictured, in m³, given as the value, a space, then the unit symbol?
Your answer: 24.74 m³
